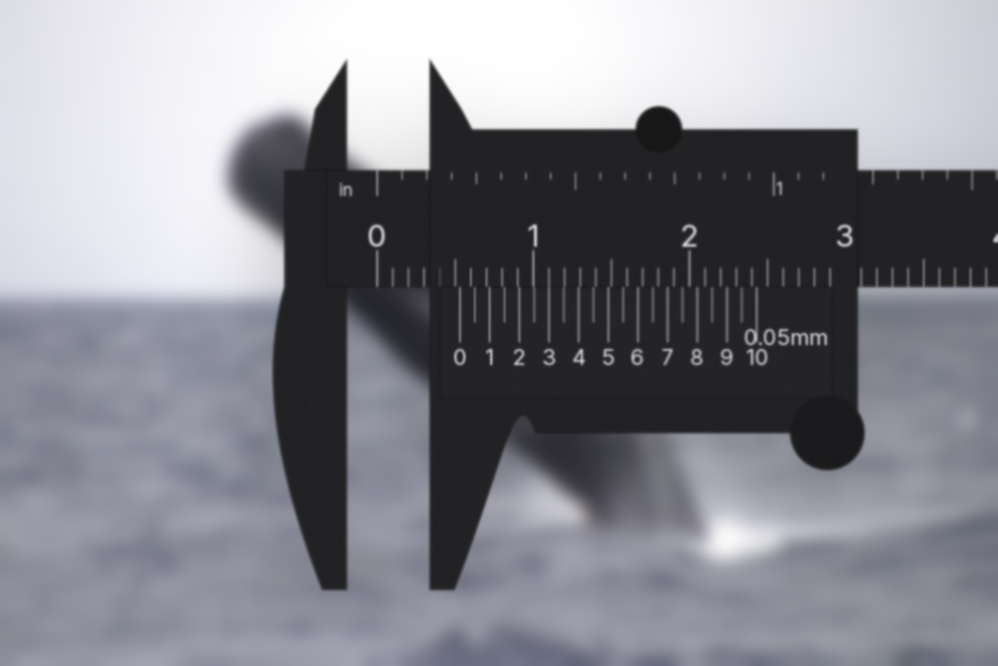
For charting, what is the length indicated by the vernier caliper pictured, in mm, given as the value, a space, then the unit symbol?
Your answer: 5.3 mm
